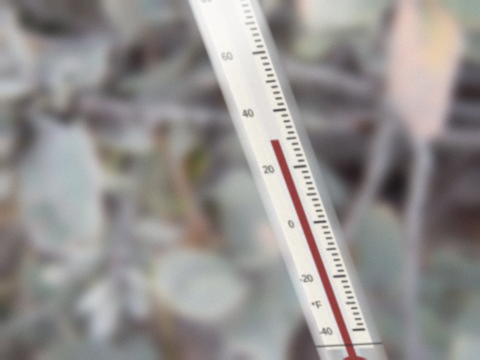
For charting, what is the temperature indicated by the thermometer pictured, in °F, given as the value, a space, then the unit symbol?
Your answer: 30 °F
